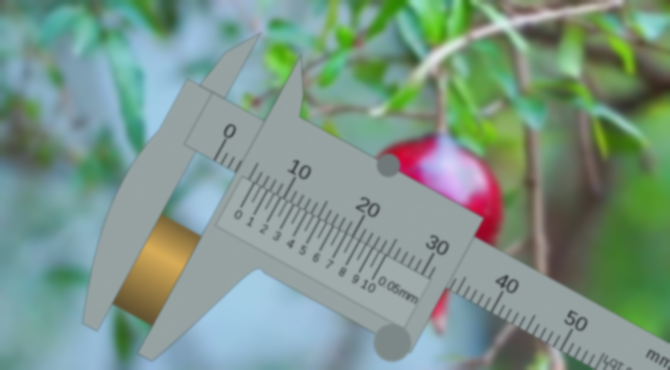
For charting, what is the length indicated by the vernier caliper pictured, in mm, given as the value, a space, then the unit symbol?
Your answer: 5.8 mm
